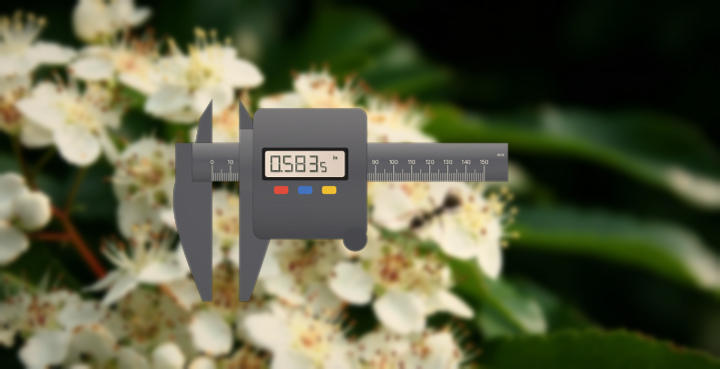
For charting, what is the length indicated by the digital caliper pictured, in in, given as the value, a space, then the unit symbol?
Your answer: 0.5835 in
